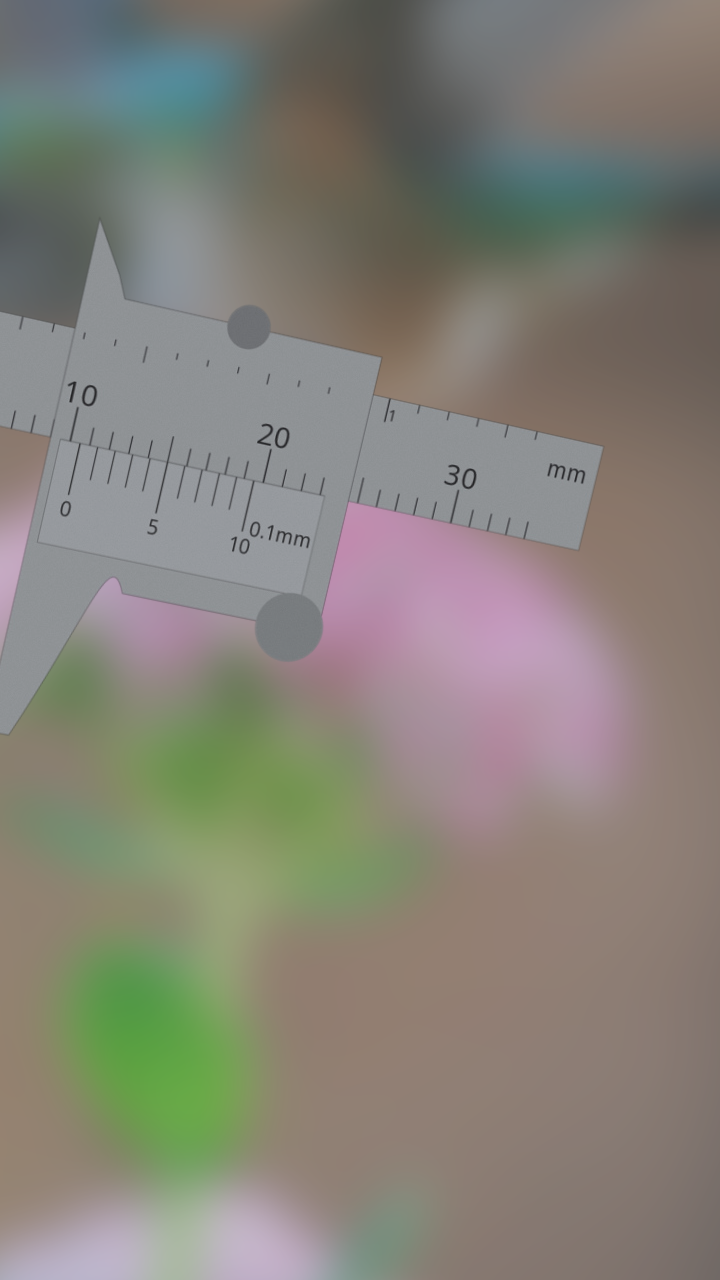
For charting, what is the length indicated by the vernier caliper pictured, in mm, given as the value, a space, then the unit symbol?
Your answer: 10.5 mm
